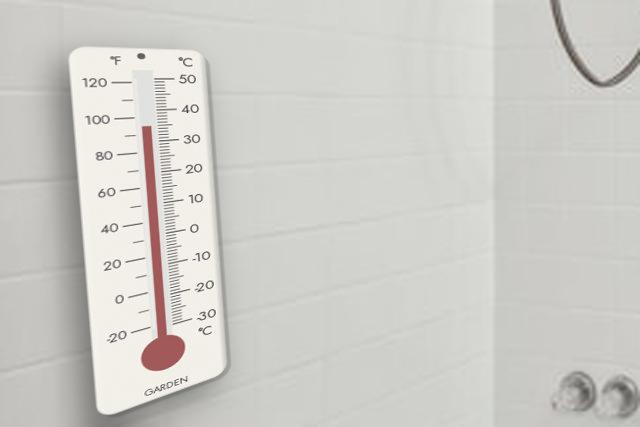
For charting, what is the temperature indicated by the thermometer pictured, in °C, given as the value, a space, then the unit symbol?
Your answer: 35 °C
